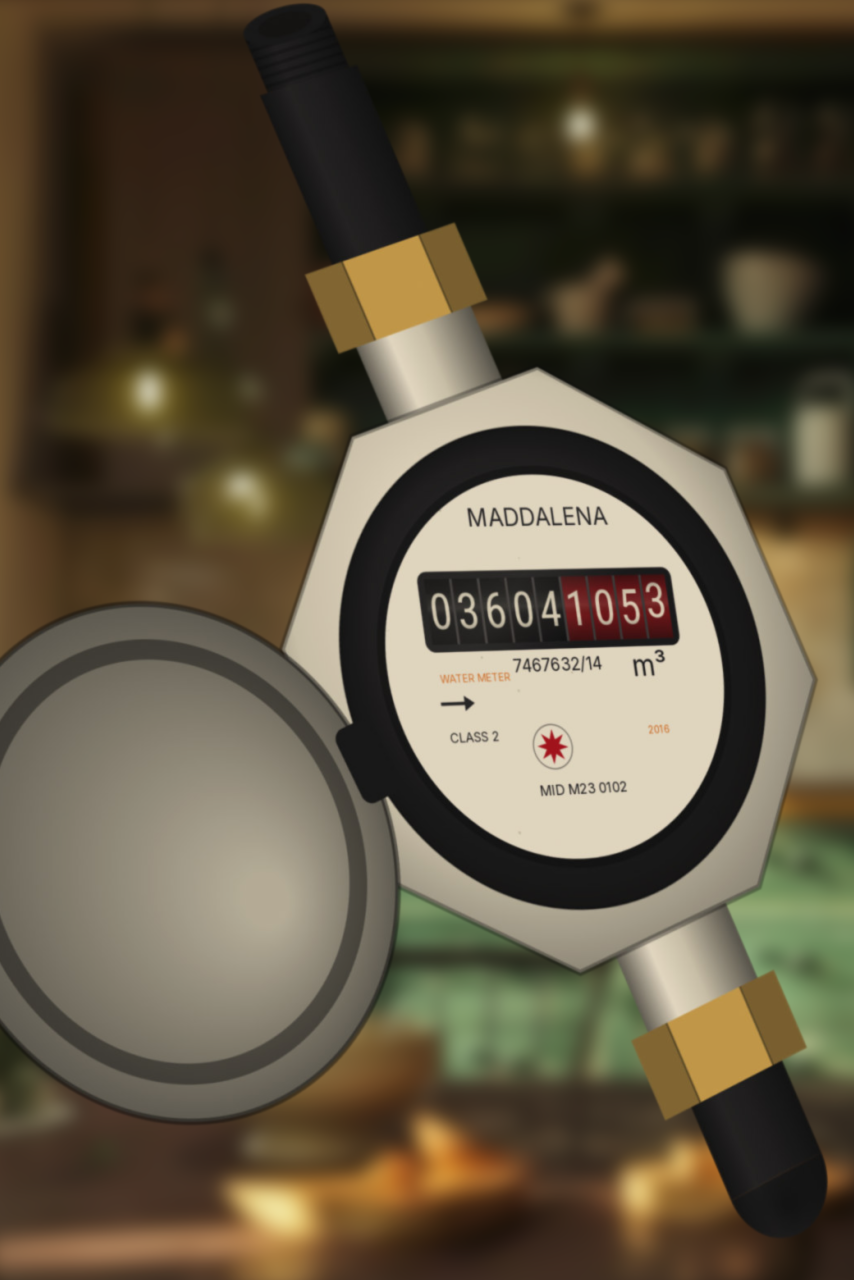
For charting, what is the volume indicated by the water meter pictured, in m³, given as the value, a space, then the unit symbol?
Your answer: 3604.1053 m³
